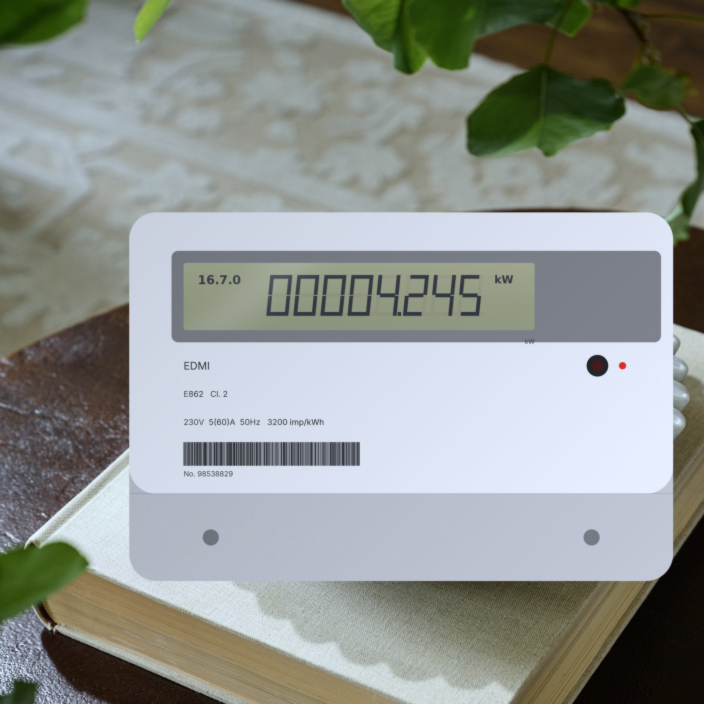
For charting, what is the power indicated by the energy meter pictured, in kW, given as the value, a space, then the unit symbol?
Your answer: 4.245 kW
